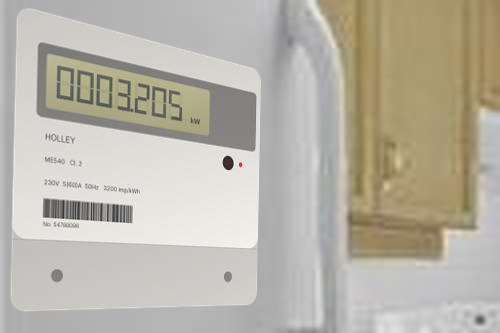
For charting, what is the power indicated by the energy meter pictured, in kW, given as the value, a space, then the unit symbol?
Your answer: 3.205 kW
